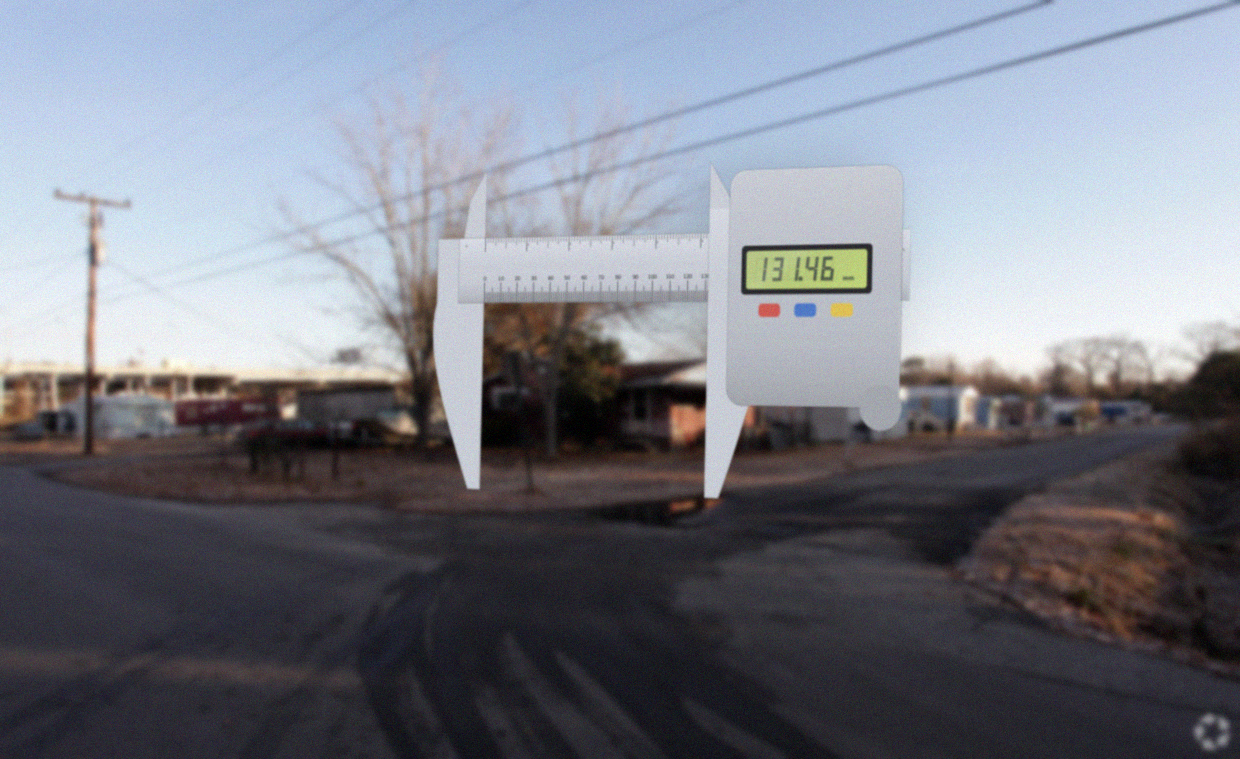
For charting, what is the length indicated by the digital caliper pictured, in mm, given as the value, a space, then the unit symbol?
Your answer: 131.46 mm
